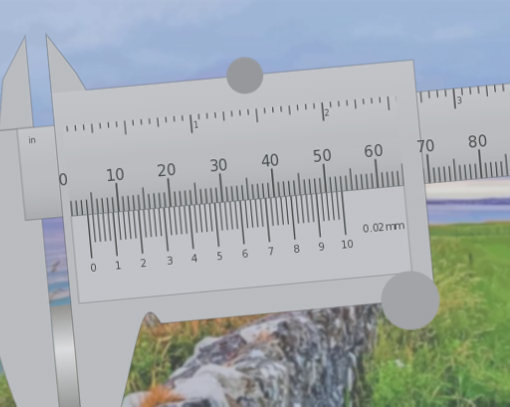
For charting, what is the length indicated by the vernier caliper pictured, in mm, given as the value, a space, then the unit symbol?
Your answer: 4.0 mm
